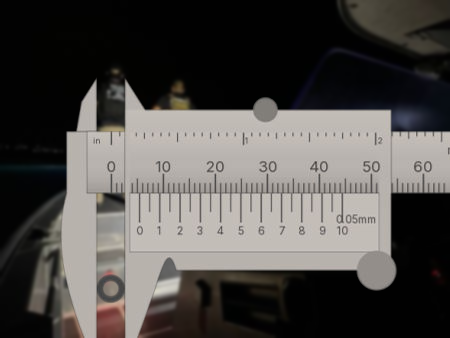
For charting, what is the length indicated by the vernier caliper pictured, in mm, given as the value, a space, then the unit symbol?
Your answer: 5.4 mm
